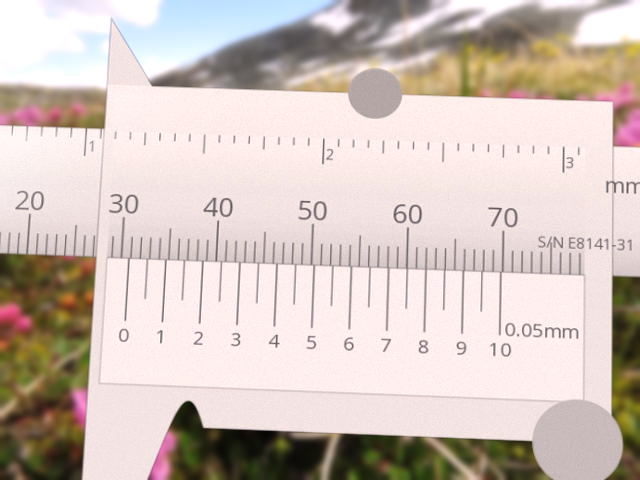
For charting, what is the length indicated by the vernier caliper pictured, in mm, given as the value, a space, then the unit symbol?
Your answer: 30.8 mm
